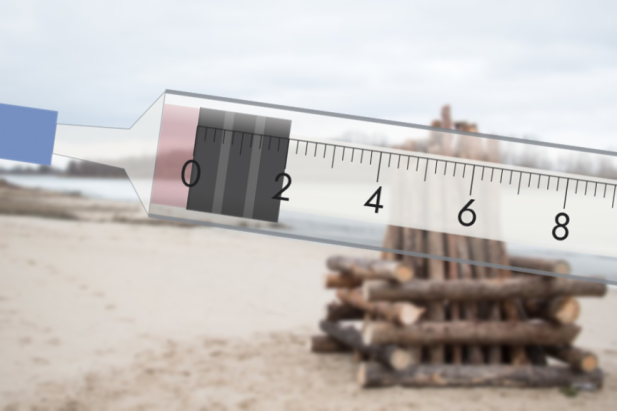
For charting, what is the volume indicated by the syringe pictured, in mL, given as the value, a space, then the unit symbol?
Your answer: 0 mL
